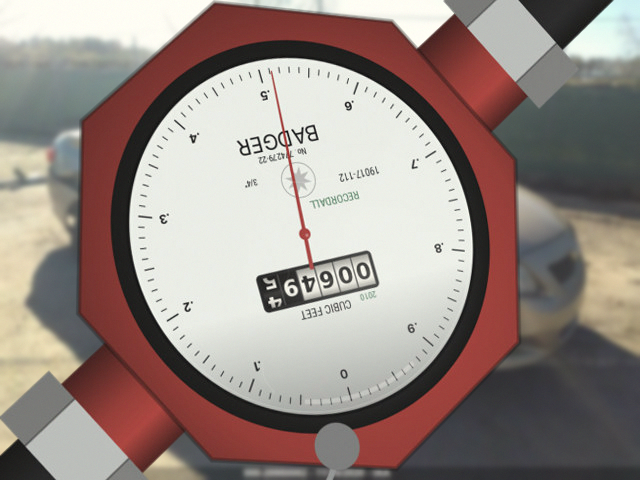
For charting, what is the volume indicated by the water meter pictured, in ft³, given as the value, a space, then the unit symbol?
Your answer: 6494.51 ft³
